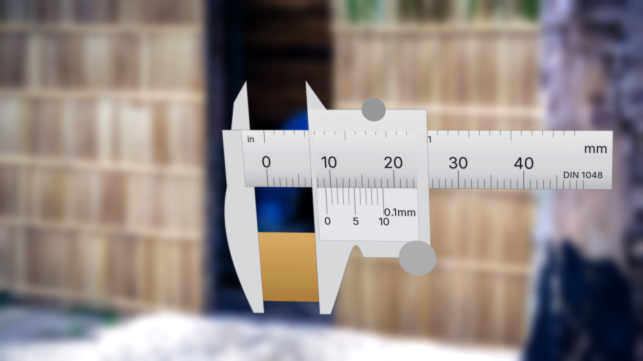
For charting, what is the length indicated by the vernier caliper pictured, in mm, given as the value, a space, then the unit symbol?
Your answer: 9.2 mm
